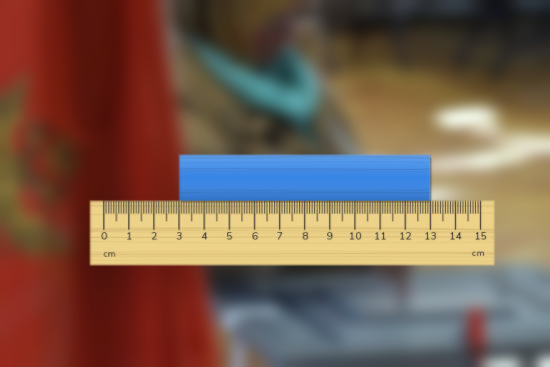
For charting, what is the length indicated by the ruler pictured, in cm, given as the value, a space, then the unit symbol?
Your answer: 10 cm
